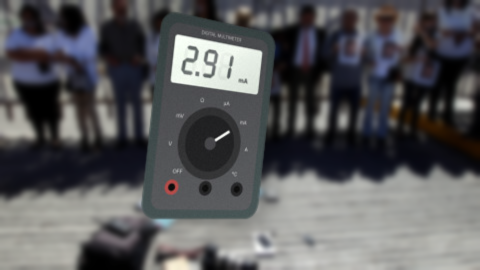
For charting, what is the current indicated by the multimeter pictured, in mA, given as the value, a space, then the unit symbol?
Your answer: 2.91 mA
